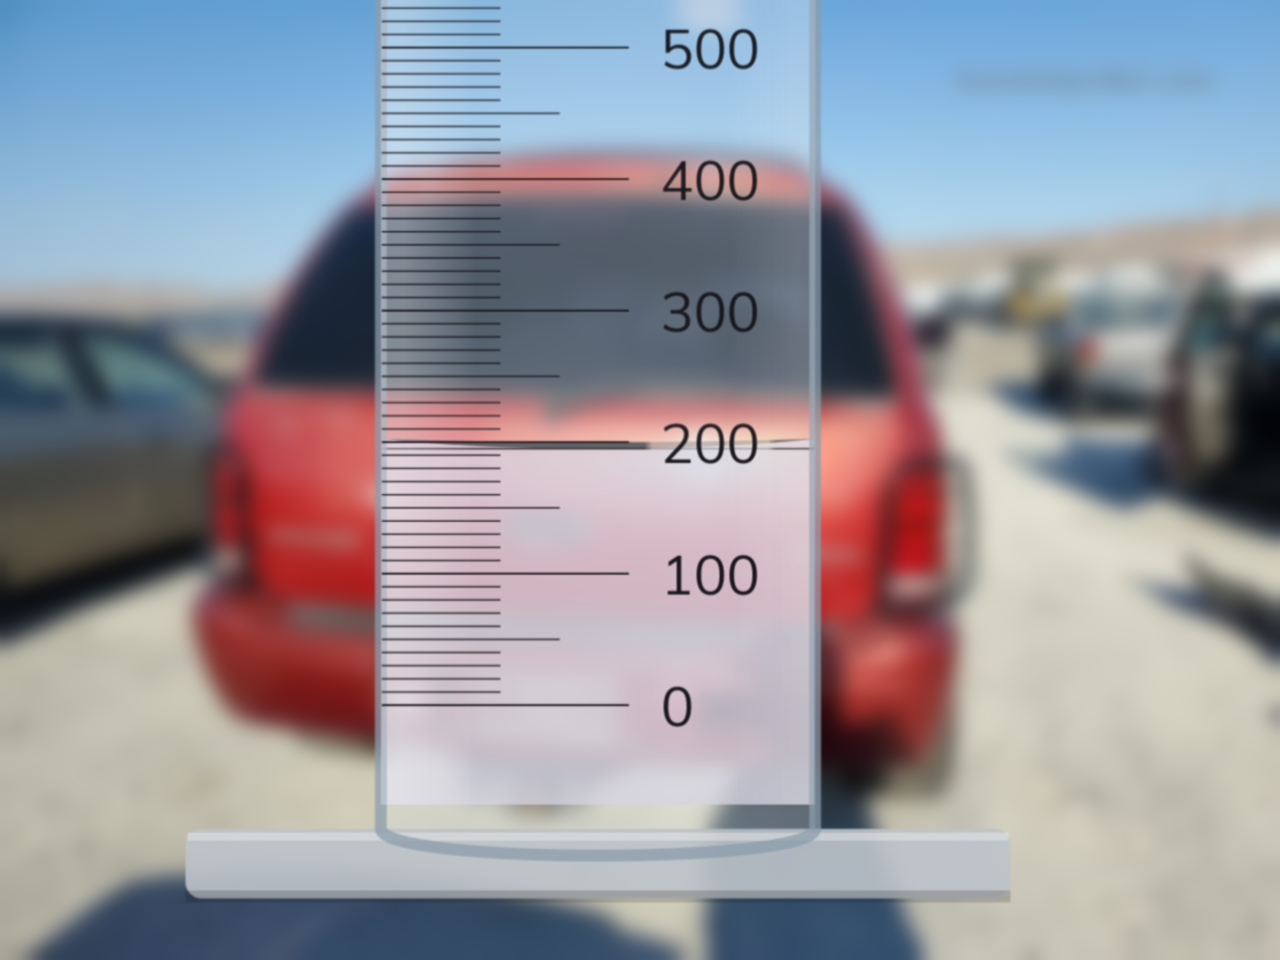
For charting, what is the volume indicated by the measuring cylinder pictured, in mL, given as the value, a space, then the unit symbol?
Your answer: 195 mL
